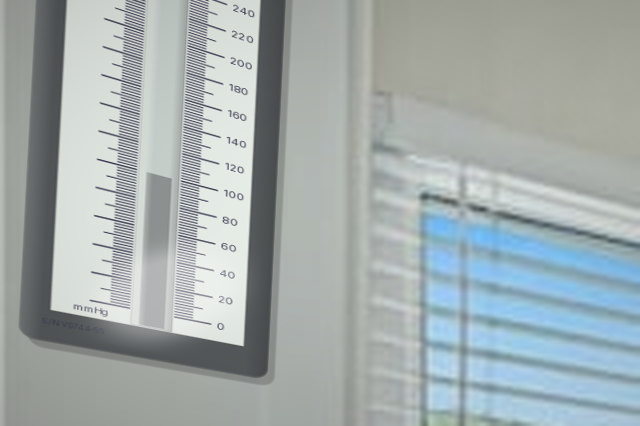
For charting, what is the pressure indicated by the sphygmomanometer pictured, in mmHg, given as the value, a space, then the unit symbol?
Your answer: 100 mmHg
